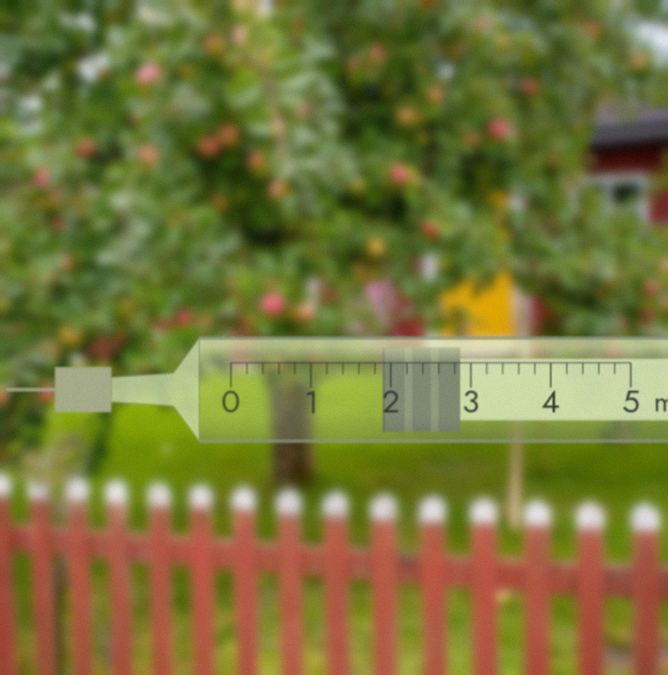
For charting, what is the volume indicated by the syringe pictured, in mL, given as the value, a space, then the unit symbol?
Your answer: 1.9 mL
